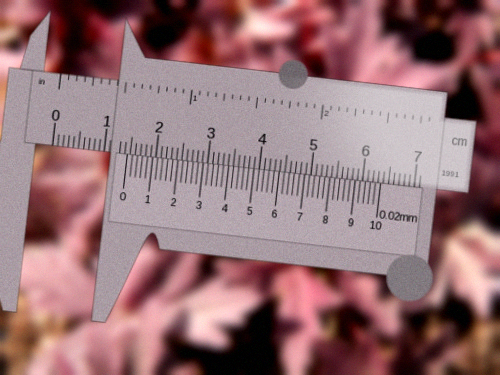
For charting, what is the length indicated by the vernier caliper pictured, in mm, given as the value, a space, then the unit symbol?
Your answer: 14.5 mm
